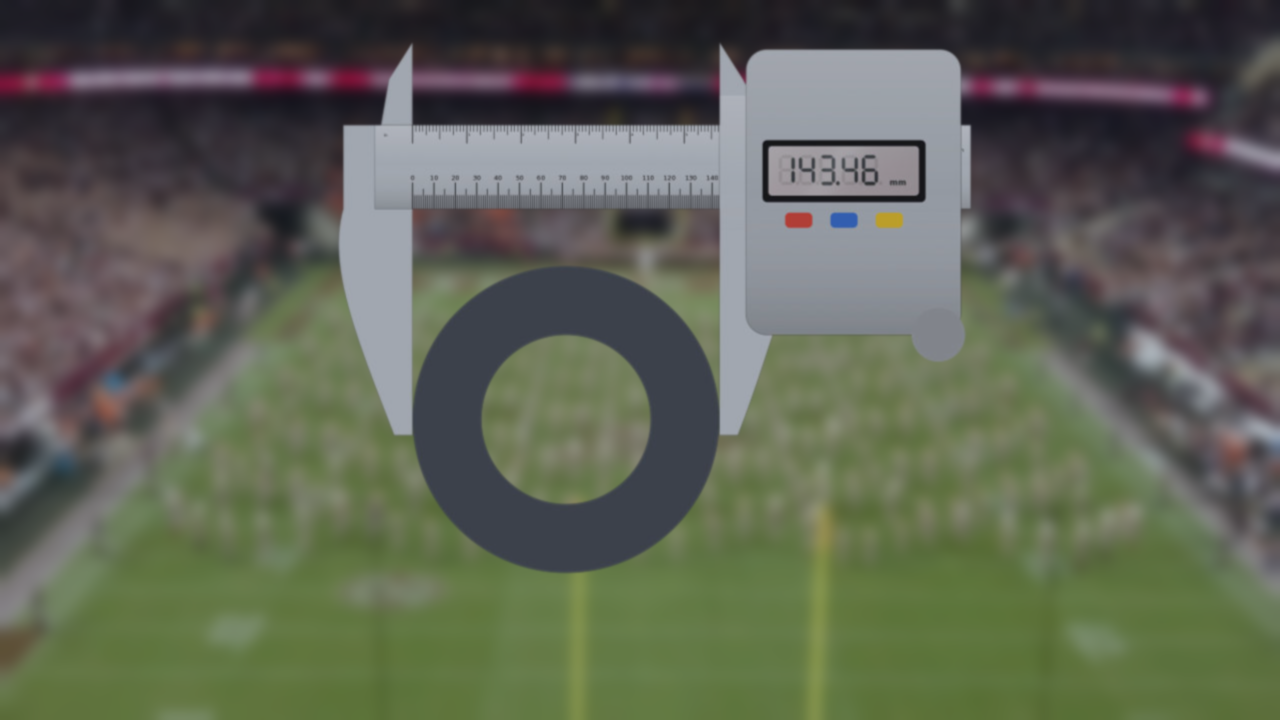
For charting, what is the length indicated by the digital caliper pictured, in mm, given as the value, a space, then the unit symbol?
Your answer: 143.46 mm
